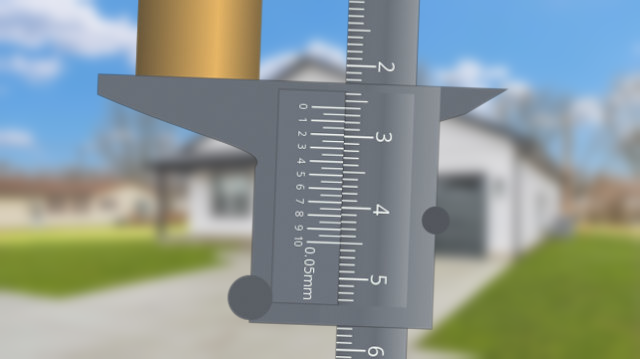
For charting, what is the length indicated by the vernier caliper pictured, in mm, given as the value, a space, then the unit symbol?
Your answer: 26.0 mm
